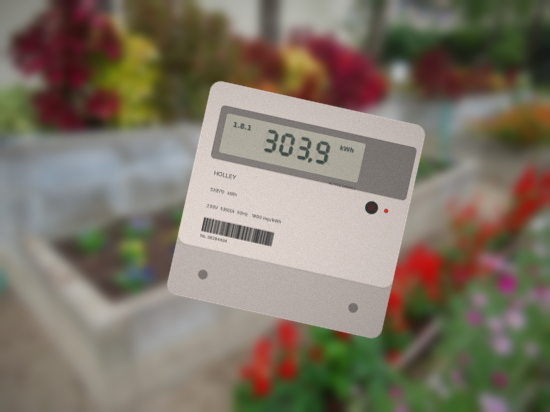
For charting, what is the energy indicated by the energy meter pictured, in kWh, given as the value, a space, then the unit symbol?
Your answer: 303.9 kWh
